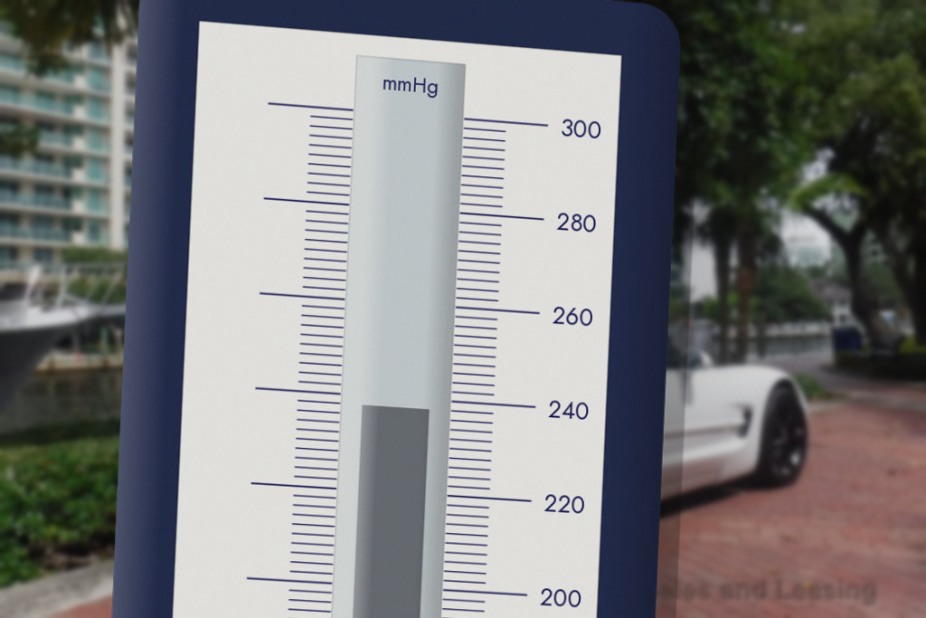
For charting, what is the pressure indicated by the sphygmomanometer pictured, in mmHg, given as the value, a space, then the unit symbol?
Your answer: 238 mmHg
